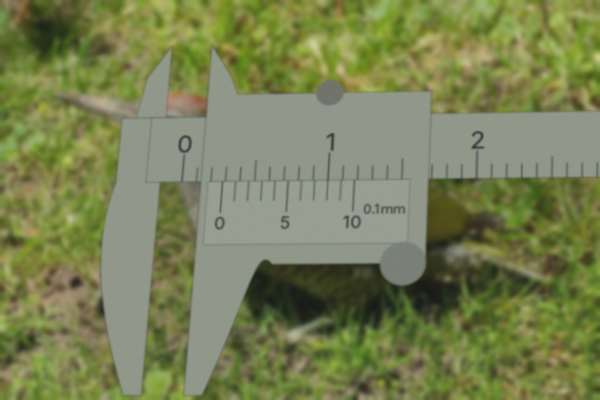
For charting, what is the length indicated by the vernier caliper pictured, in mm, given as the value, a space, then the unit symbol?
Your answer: 2.8 mm
